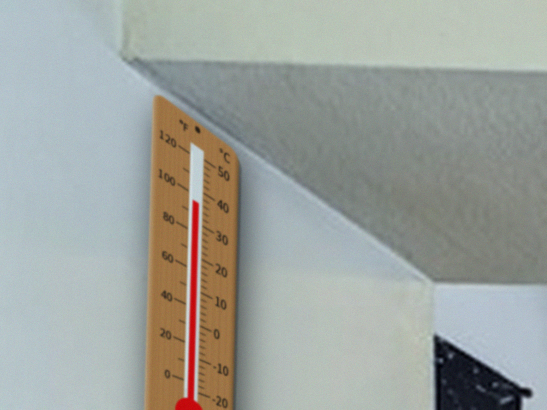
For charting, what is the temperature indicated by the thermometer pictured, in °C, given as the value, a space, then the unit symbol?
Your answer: 36 °C
